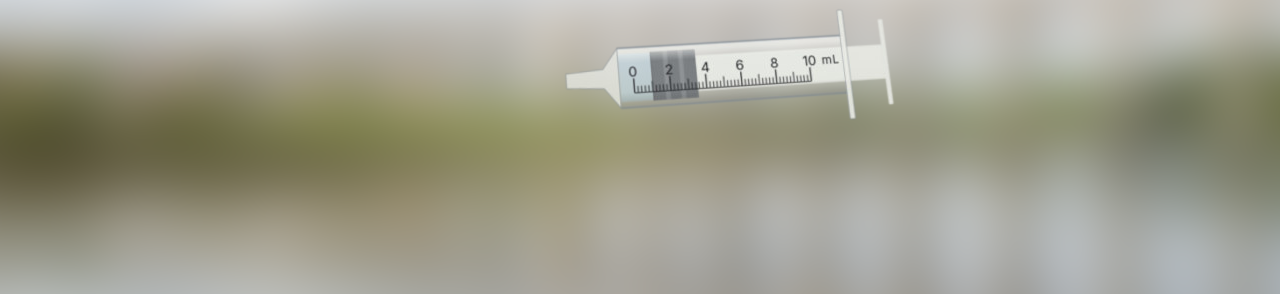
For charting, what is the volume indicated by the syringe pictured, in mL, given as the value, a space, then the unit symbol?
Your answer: 1 mL
